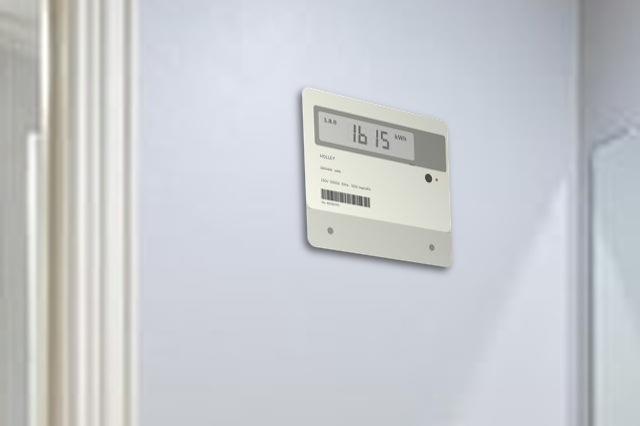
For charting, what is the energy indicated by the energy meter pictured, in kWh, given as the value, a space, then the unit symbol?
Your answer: 1615 kWh
